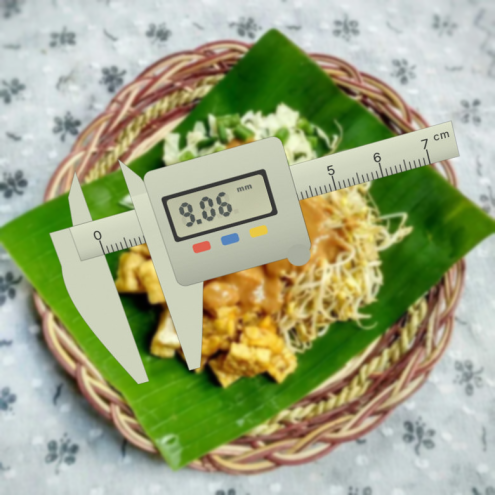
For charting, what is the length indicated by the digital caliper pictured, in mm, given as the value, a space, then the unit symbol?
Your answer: 9.06 mm
